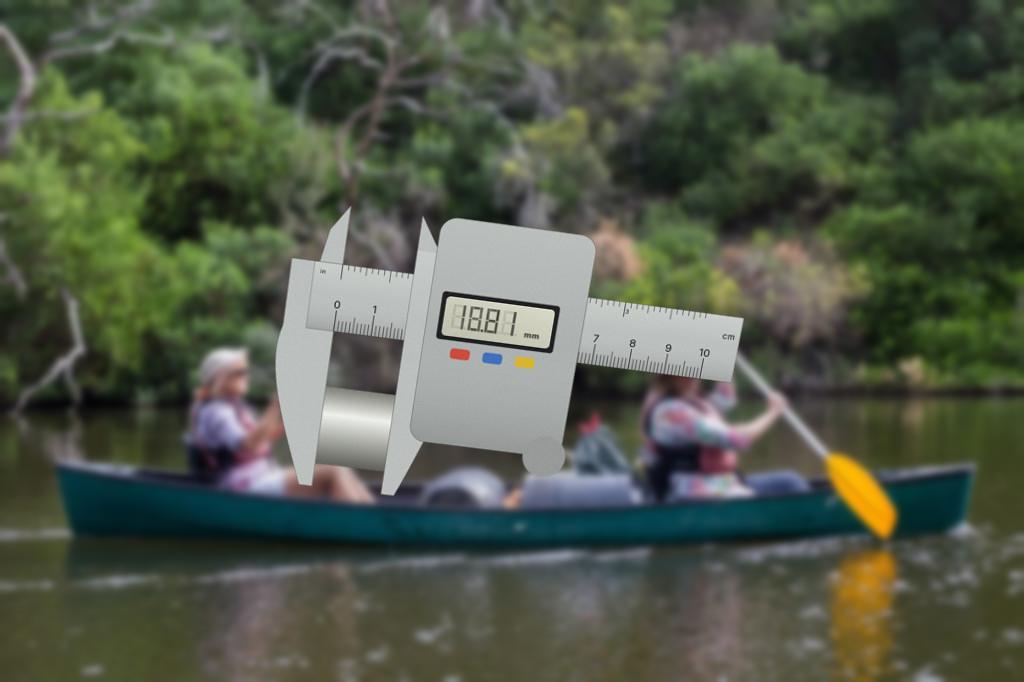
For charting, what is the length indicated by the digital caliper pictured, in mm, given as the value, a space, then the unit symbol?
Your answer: 18.81 mm
